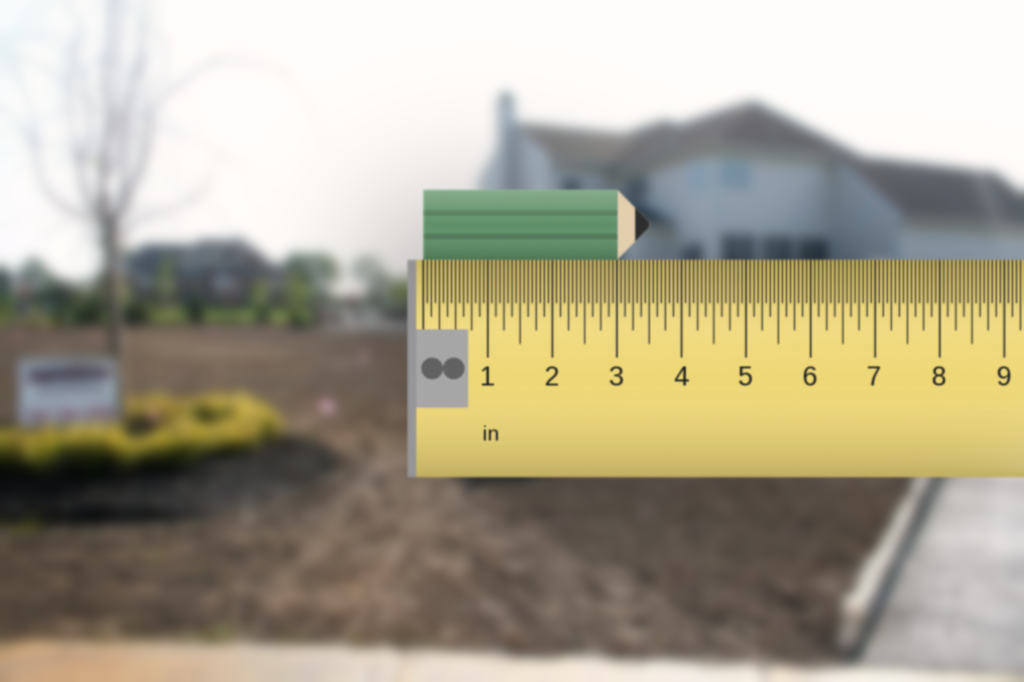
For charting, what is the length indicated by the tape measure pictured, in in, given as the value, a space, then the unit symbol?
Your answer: 3.5 in
